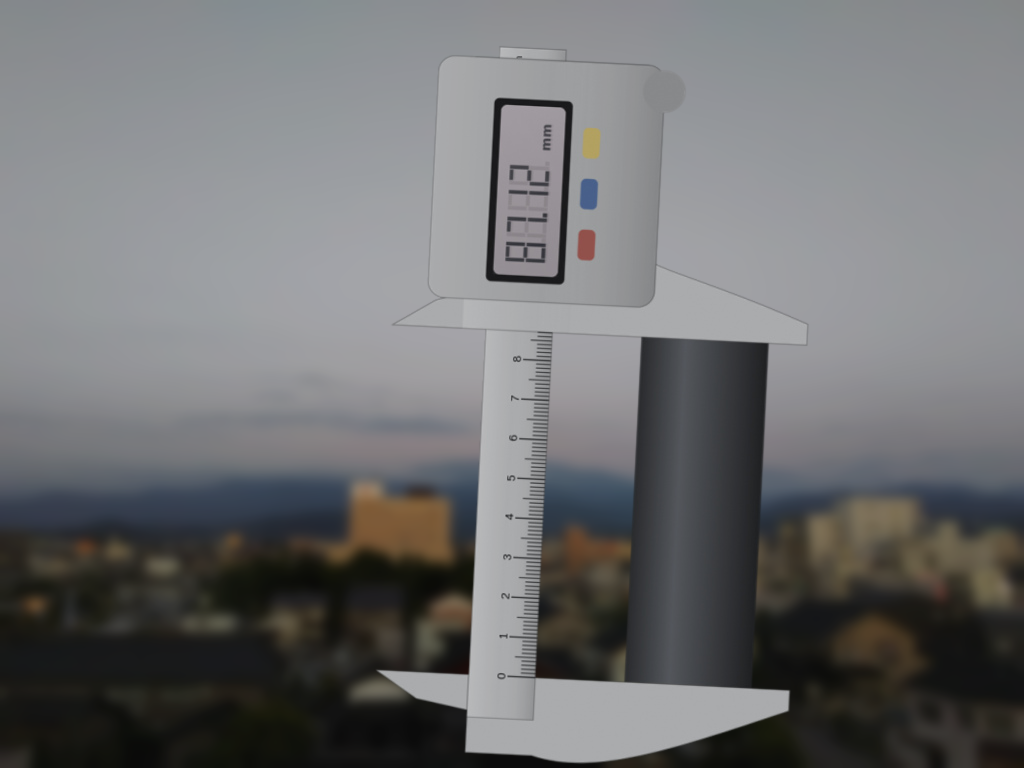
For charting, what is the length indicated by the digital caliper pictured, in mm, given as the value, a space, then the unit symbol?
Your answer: 87.12 mm
